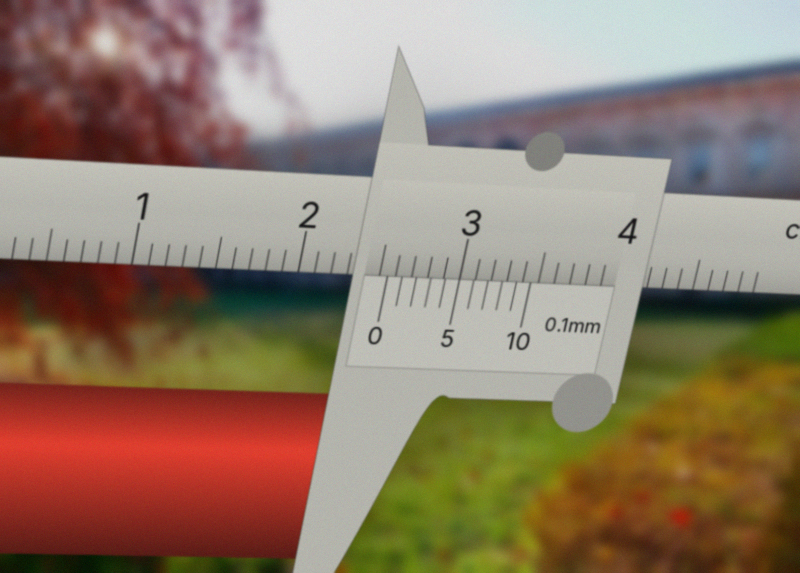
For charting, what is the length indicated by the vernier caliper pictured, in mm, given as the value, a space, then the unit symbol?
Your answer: 25.5 mm
